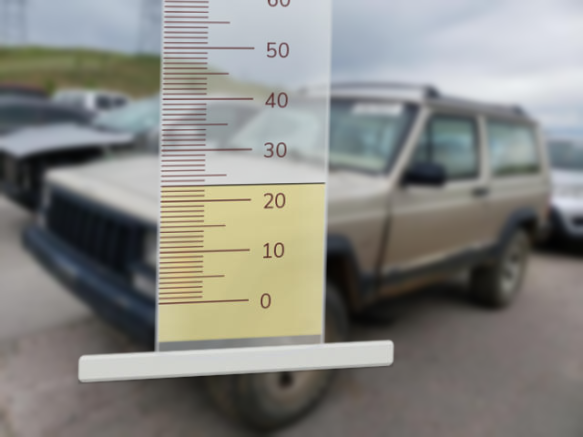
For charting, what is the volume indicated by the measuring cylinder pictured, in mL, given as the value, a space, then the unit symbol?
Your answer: 23 mL
